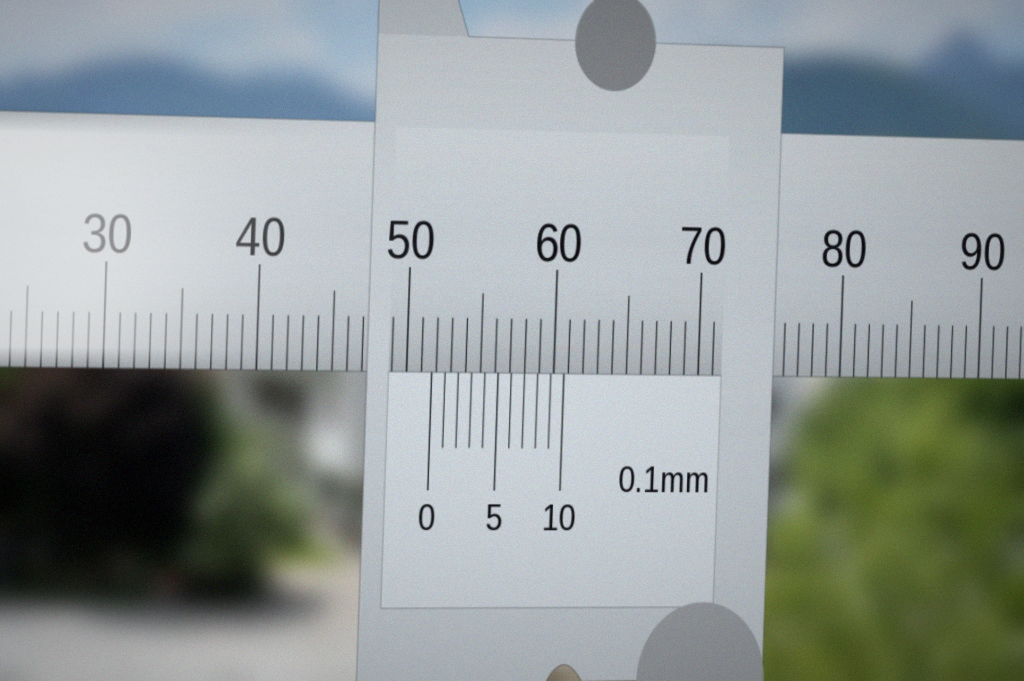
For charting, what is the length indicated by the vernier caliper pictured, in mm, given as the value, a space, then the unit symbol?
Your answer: 51.7 mm
